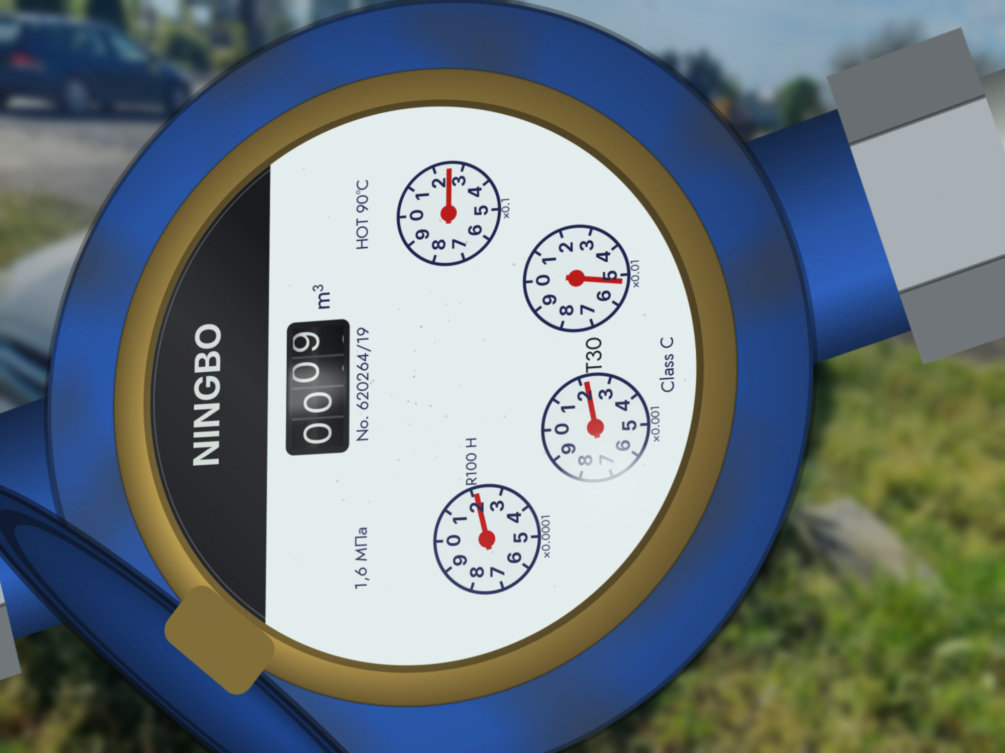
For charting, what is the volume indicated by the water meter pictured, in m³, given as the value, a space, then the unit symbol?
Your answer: 9.2522 m³
